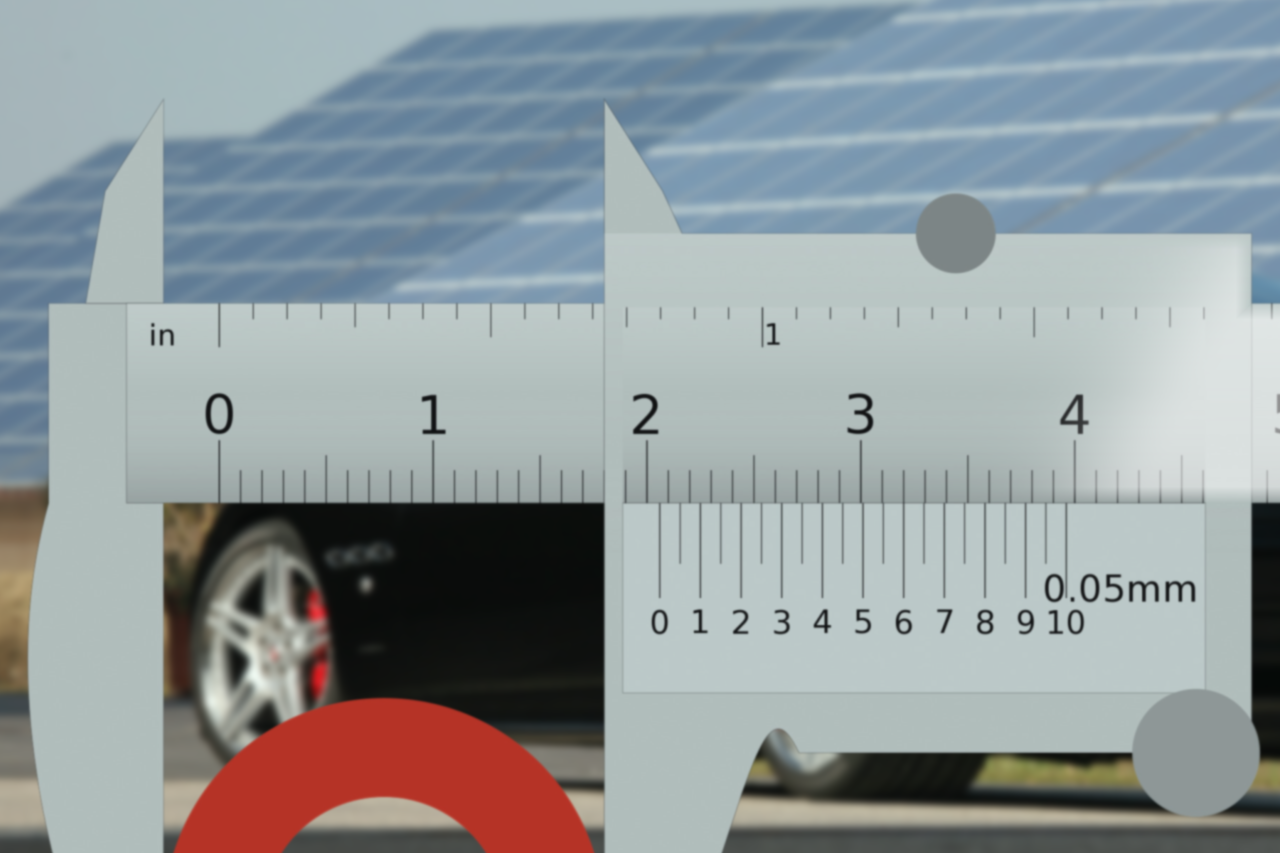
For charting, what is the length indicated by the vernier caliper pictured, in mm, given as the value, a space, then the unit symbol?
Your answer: 20.6 mm
